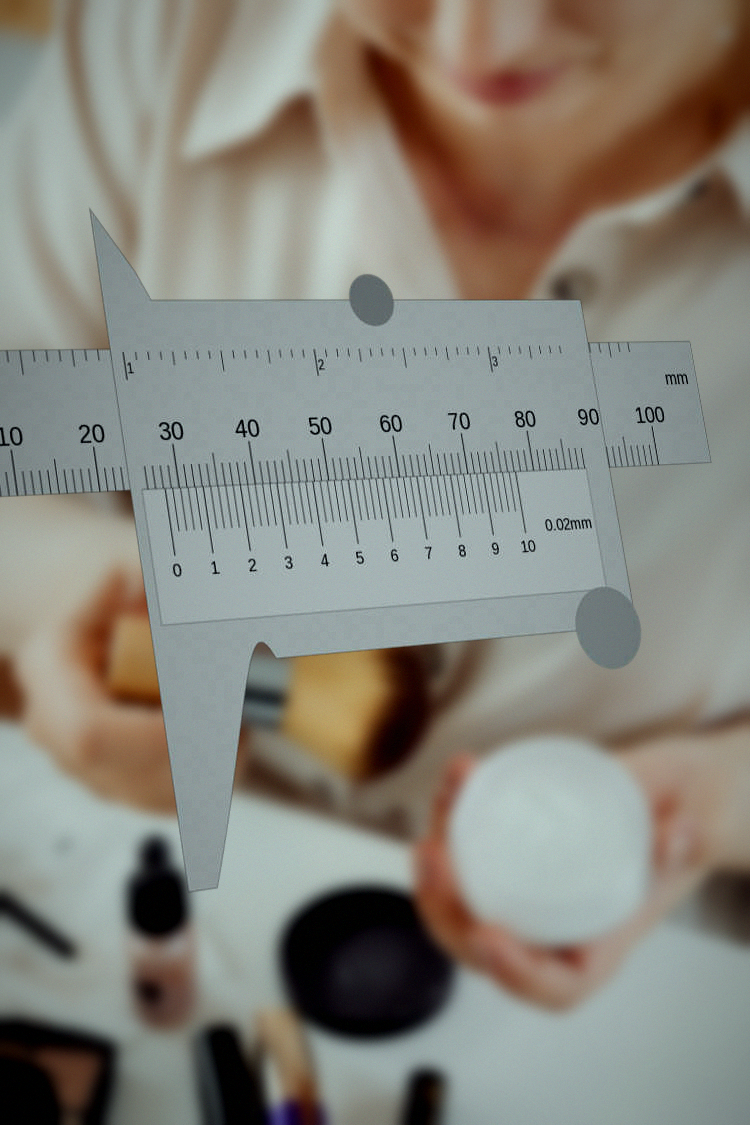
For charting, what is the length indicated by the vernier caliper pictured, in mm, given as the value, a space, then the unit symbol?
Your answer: 28.2 mm
